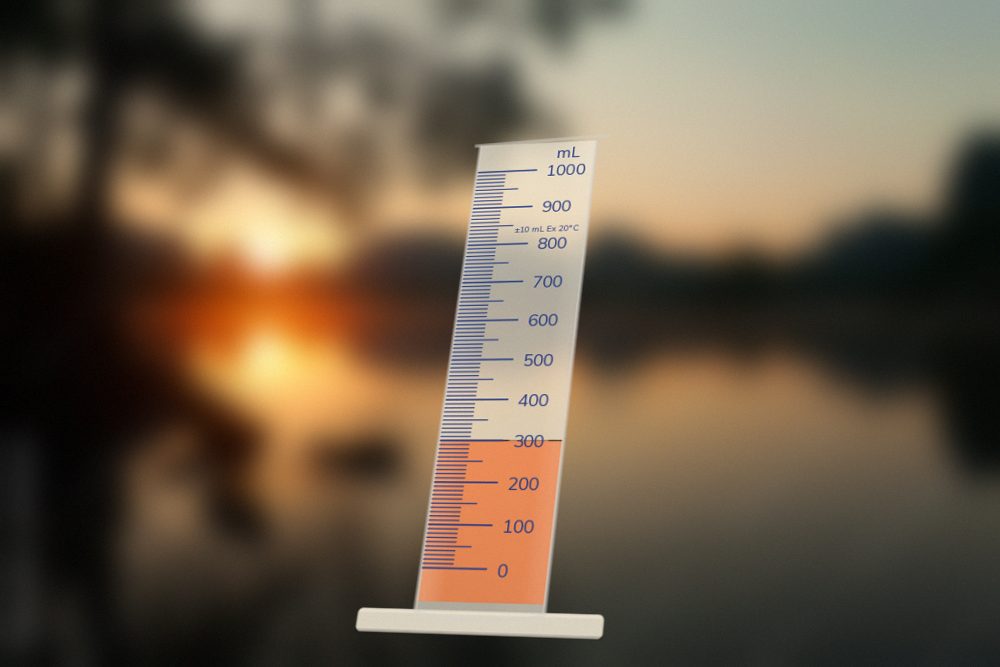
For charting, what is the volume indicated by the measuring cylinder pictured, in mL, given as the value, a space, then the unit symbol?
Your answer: 300 mL
